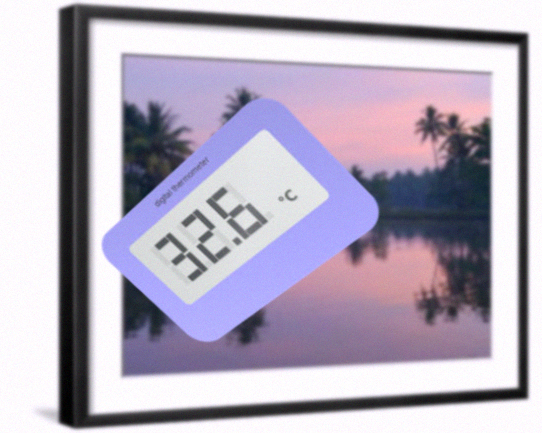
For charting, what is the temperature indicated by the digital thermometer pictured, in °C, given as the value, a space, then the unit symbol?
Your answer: 32.6 °C
